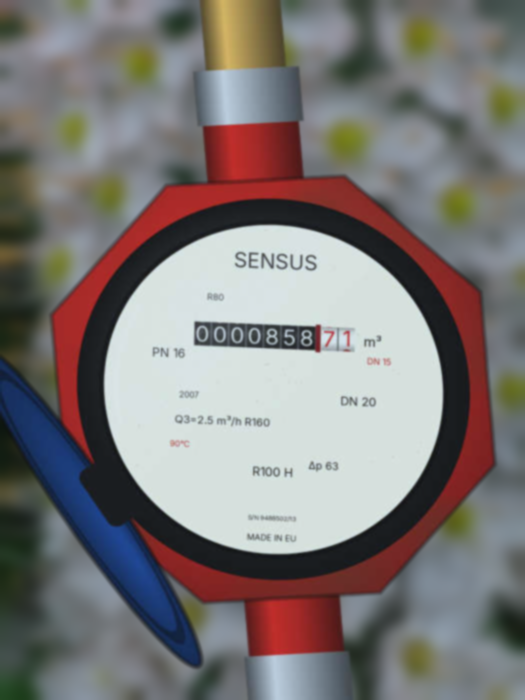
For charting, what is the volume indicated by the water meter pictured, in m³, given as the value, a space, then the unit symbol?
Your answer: 858.71 m³
